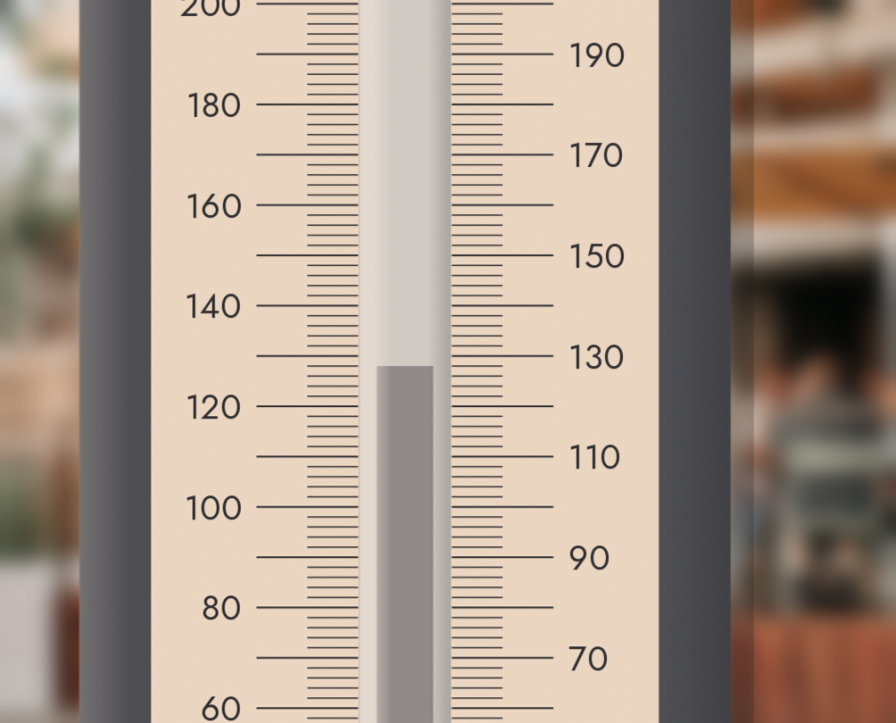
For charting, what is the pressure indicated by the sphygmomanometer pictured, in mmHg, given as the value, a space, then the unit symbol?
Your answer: 128 mmHg
